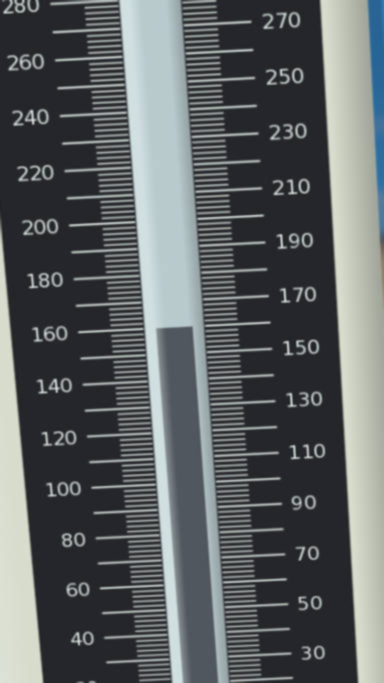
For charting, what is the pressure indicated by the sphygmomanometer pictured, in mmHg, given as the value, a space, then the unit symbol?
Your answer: 160 mmHg
